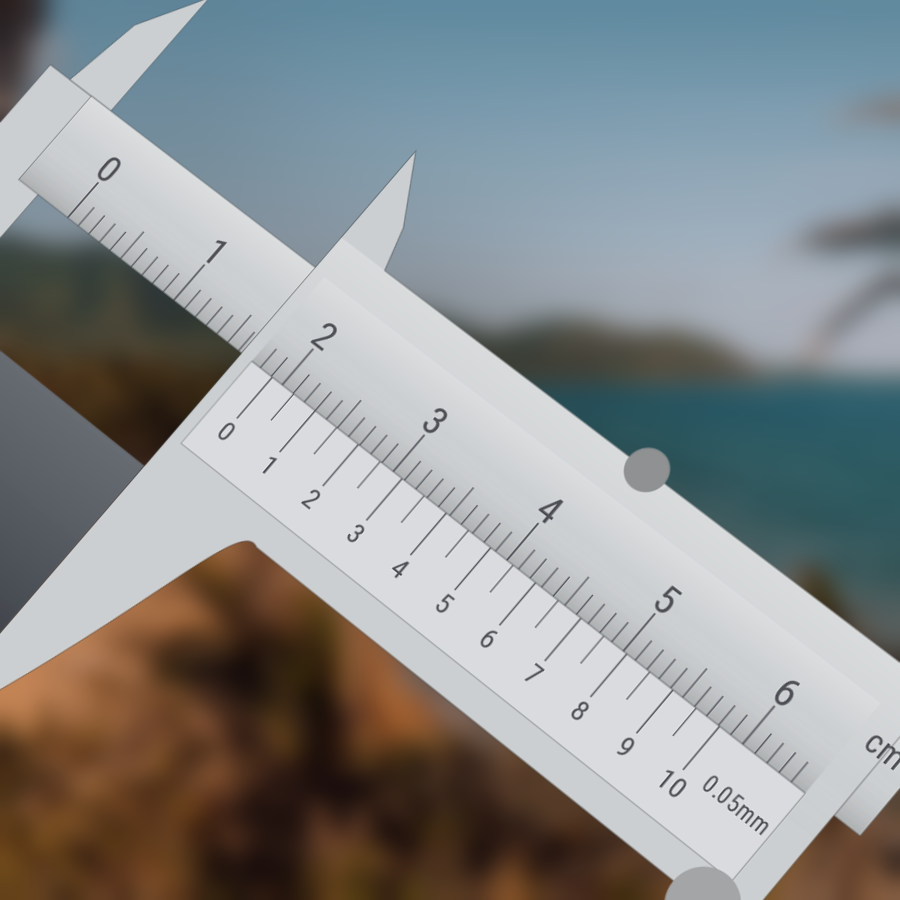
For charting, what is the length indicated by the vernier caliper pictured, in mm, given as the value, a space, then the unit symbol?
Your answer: 19.1 mm
